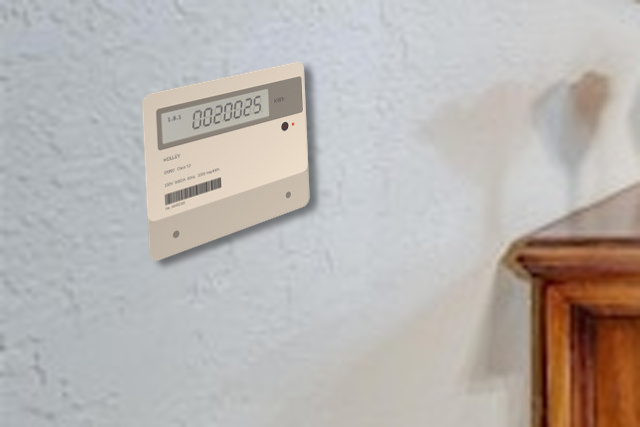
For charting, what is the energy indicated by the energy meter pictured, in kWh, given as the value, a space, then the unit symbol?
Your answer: 20025 kWh
